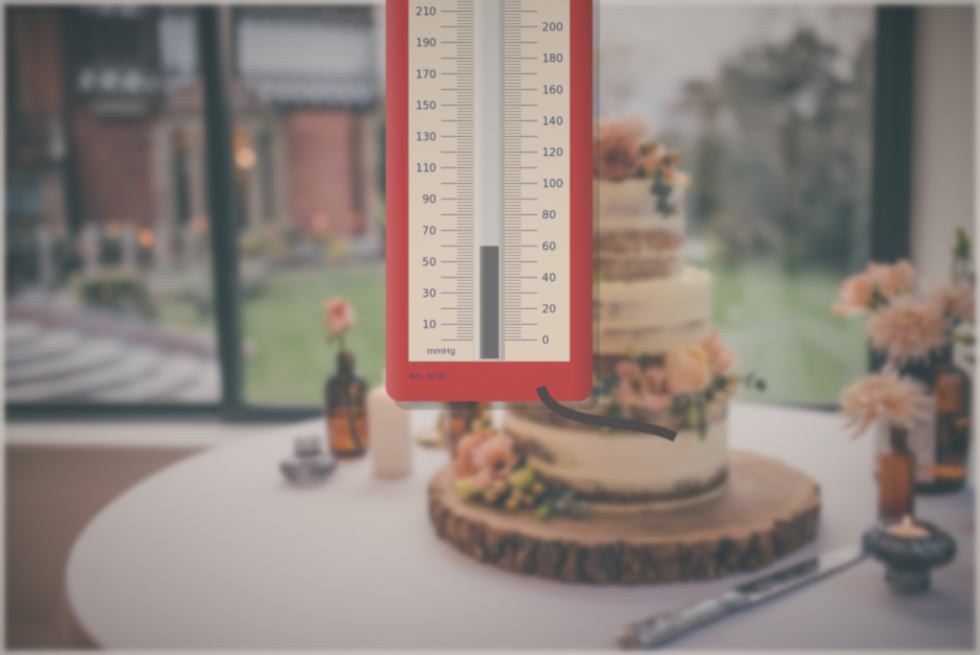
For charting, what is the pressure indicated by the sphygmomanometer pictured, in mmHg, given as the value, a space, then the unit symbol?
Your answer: 60 mmHg
